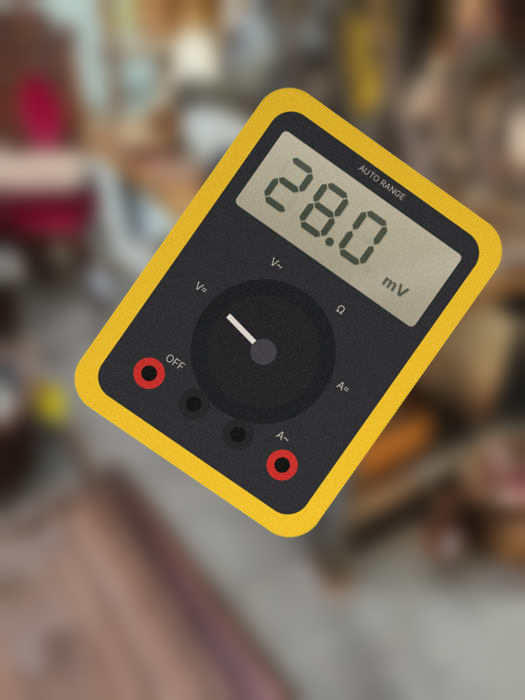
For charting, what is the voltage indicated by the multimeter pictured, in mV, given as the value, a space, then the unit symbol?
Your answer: 28.0 mV
